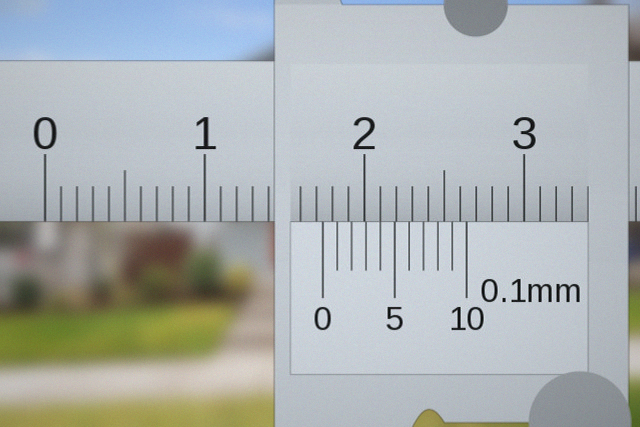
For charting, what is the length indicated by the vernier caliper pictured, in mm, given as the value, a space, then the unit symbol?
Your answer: 17.4 mm
